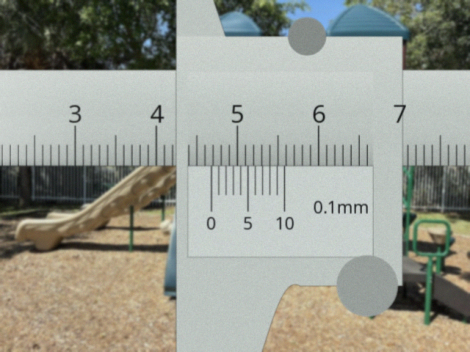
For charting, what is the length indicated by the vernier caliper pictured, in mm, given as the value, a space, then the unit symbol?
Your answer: 46.8 mm
